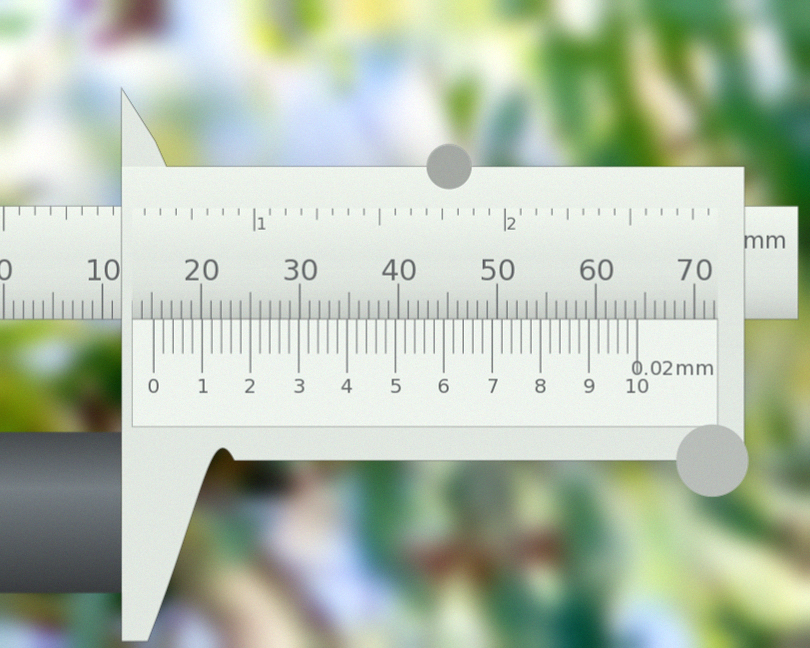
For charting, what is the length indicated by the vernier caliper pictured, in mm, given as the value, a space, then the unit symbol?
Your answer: 15.2 mm
